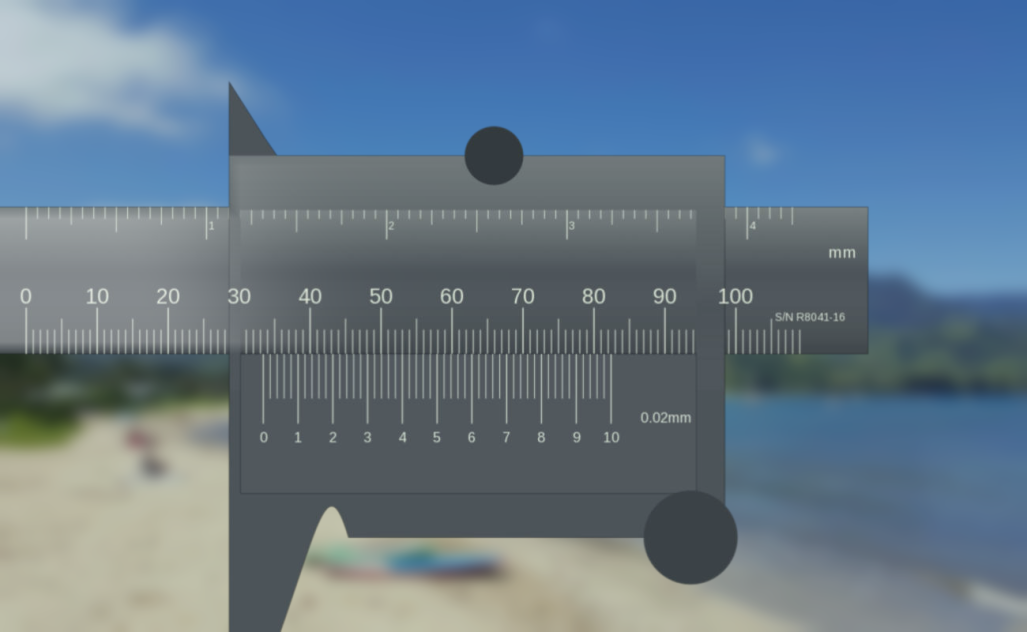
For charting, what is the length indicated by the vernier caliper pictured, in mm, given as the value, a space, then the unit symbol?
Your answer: 33.4 mm
